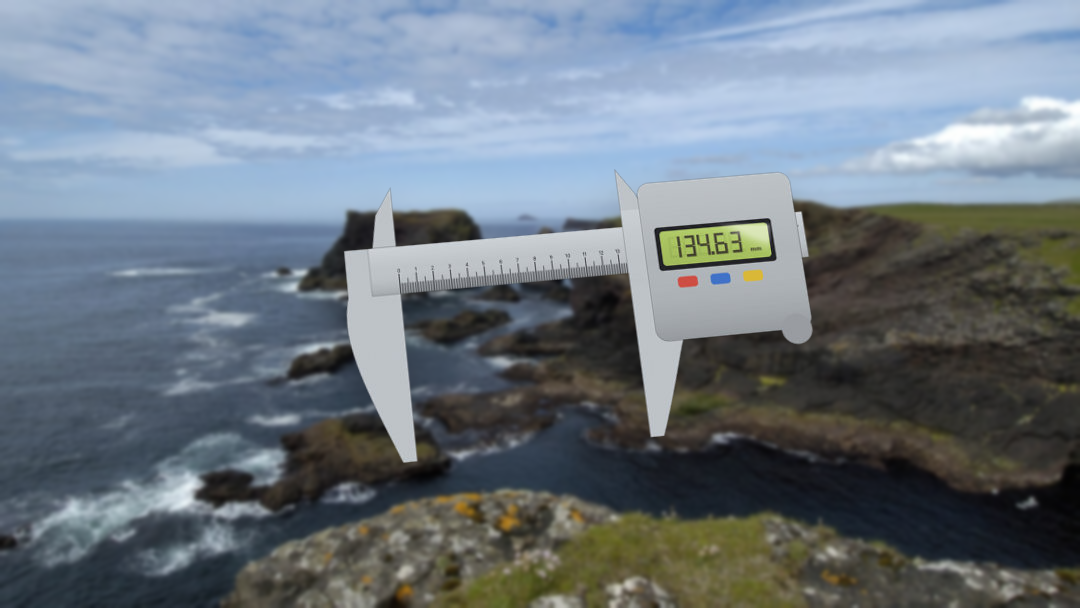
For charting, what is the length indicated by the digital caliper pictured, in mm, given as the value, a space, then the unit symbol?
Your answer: 134.63 mm
